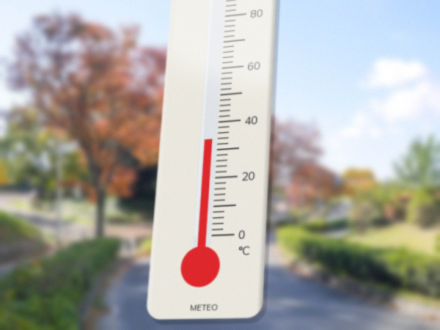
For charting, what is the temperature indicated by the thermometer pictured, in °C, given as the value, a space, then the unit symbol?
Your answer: 34 °C
